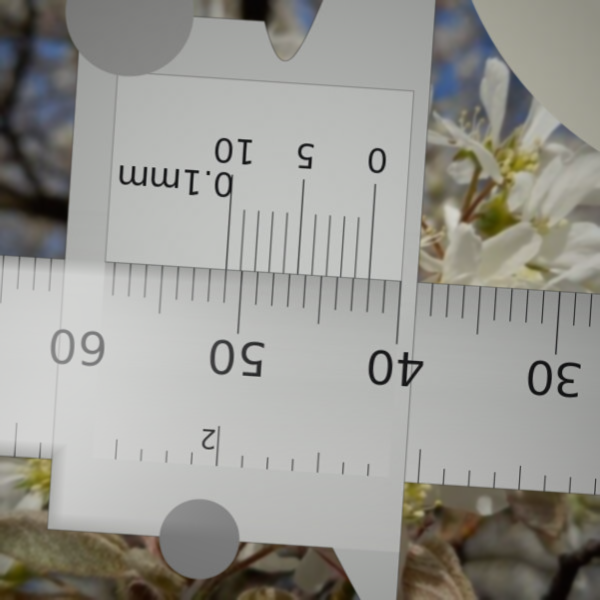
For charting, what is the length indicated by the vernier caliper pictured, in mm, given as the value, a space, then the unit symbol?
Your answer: 42.0 mm
